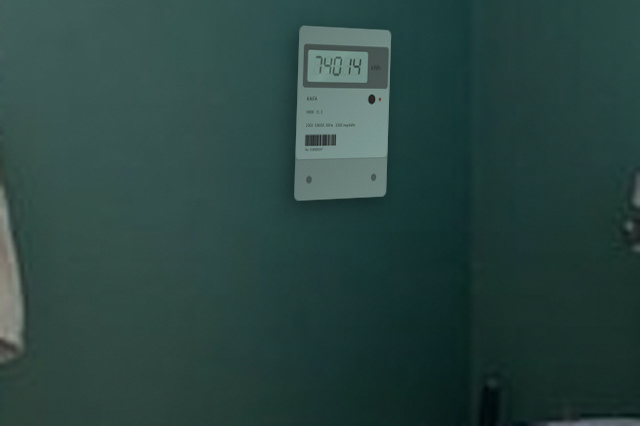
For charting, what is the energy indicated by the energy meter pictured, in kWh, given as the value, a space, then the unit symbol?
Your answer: 74014 kWh
